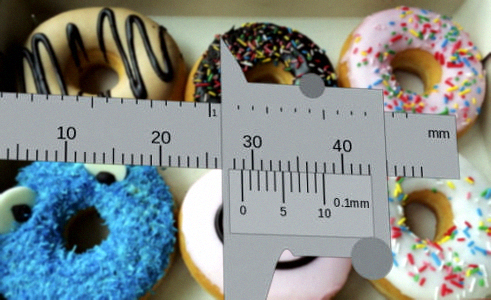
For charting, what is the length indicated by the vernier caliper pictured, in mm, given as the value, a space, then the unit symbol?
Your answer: 28.8 mm
